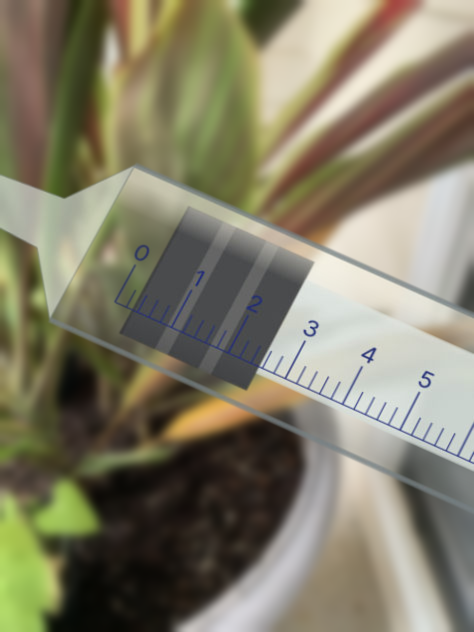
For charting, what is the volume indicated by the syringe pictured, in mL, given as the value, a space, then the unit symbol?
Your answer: 0.3 mL
